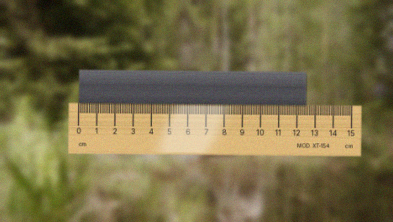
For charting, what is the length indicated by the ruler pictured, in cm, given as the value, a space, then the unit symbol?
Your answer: 12.5 cm
